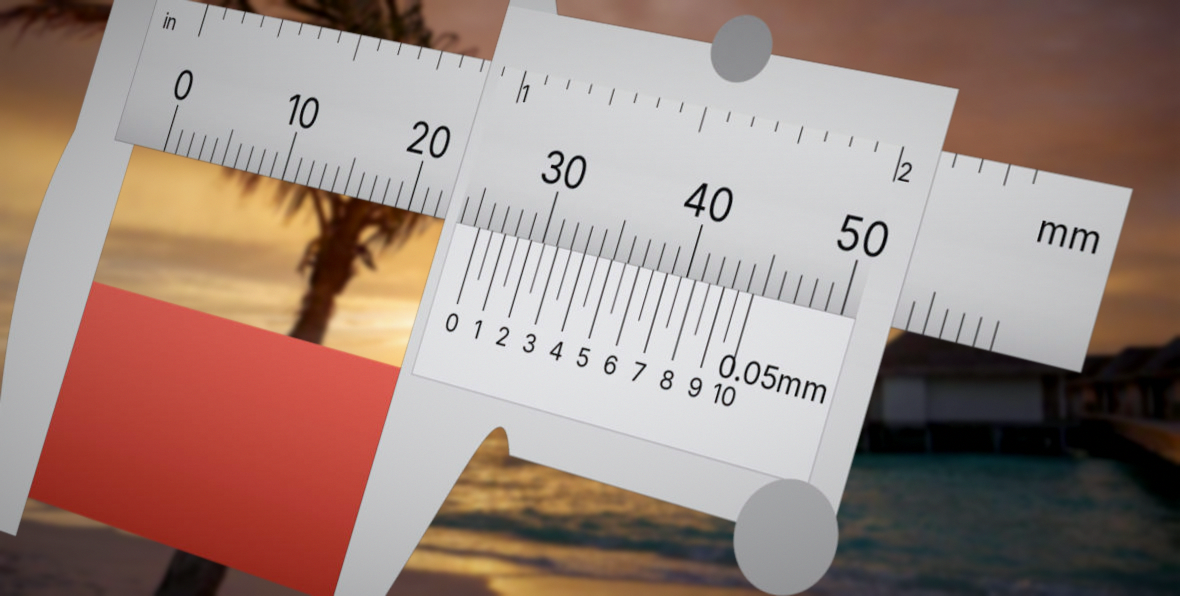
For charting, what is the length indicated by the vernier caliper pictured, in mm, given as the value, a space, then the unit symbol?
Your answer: 25.4 mm
